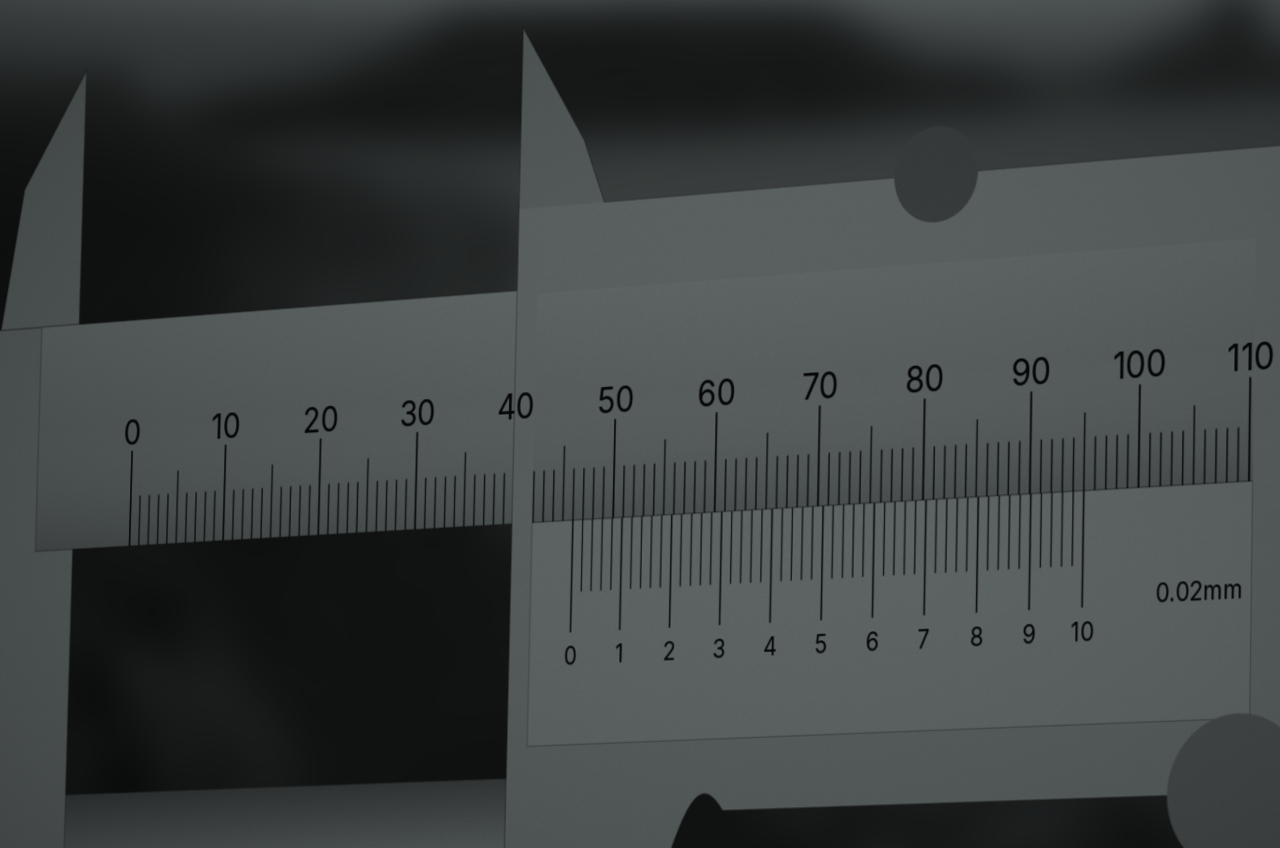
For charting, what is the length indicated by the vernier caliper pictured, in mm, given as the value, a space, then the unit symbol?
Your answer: 46.0 mm
